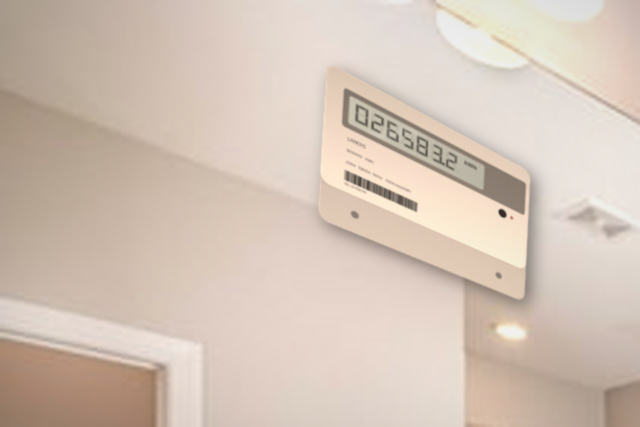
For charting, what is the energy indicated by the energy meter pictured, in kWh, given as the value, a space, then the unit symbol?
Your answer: 26583.2 kWh
